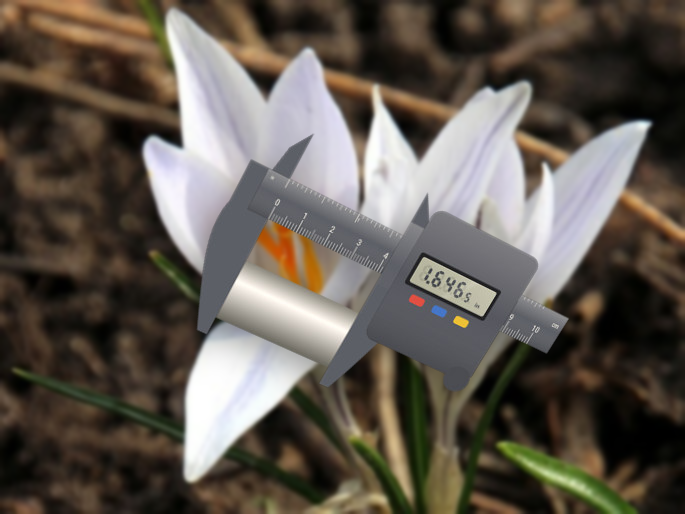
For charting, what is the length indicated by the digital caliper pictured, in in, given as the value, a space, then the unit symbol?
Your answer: 1.6465 in
